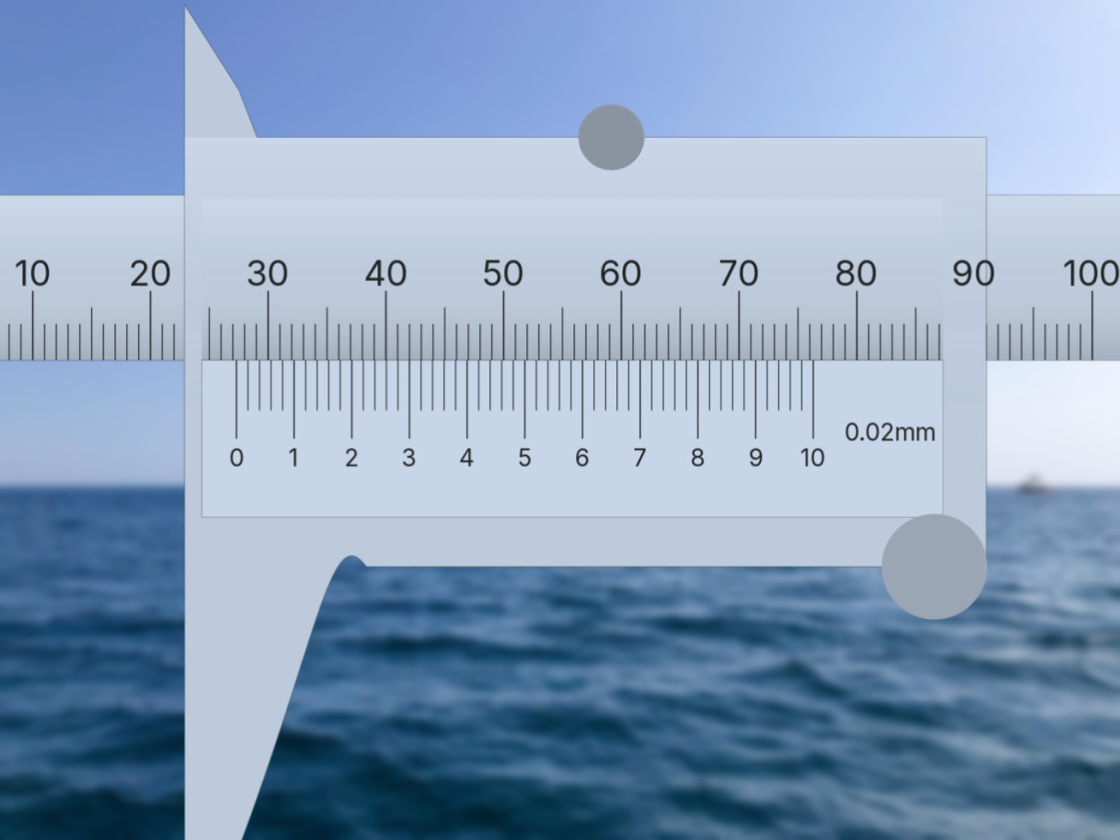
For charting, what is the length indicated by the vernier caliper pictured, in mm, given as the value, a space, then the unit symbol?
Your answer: 27.3 mm
